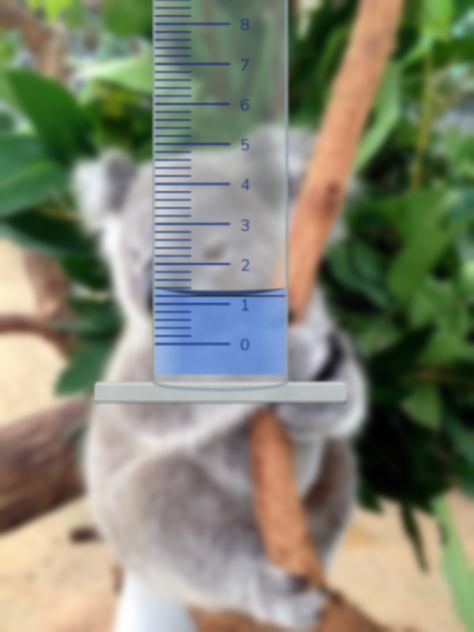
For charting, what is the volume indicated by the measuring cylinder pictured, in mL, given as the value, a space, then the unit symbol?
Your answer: 1.2 mL
